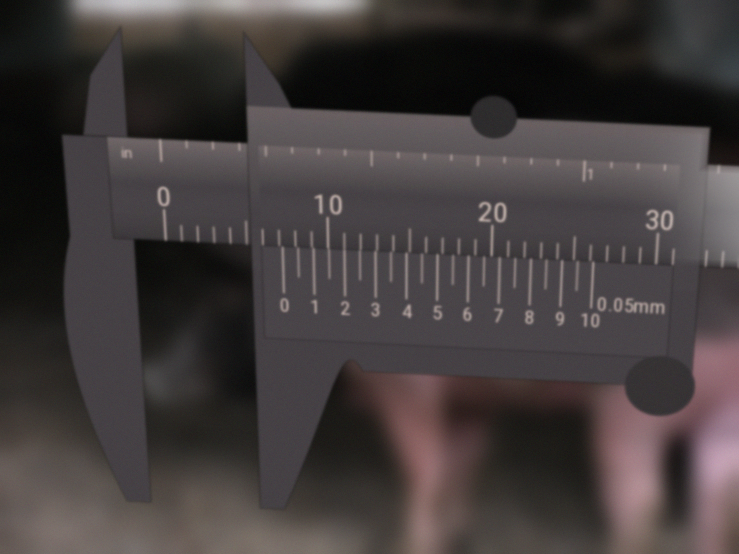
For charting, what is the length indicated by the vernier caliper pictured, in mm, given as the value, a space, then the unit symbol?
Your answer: 7.2 mm
